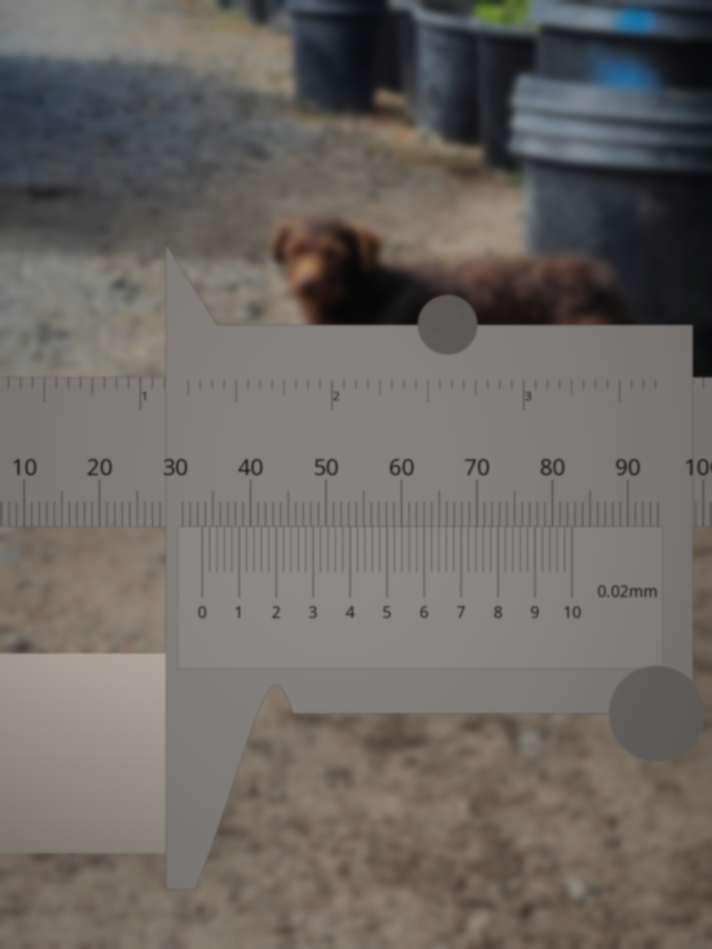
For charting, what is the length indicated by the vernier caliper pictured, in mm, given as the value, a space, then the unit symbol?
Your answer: 33.6 mm
